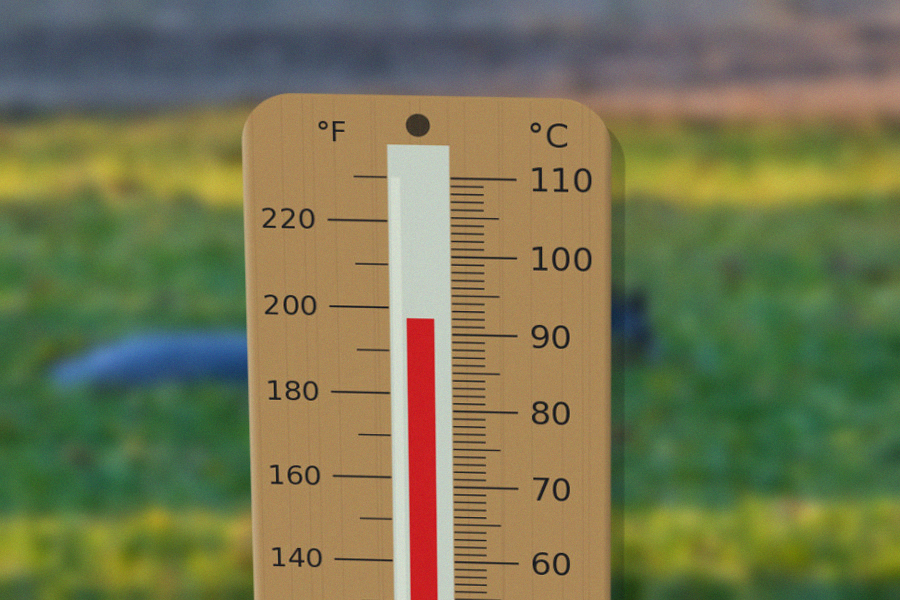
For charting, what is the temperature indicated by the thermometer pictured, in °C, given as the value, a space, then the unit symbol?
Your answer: 92 °C
